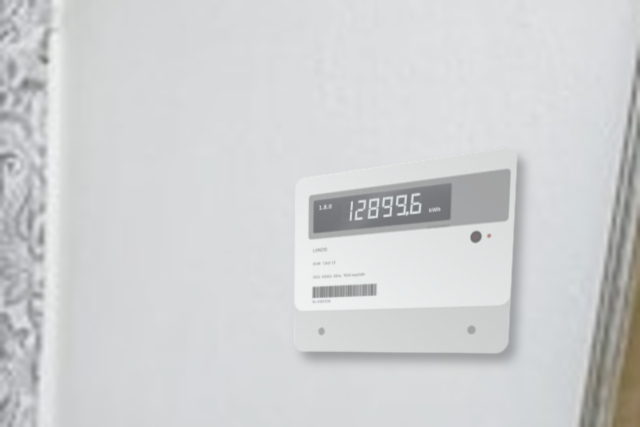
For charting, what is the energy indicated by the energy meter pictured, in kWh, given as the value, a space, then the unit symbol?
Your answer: 12899.6 kWh
